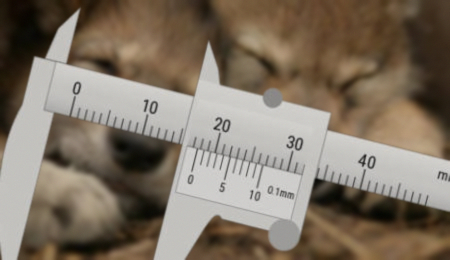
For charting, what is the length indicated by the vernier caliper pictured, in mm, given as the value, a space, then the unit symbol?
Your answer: 17.6 mm
